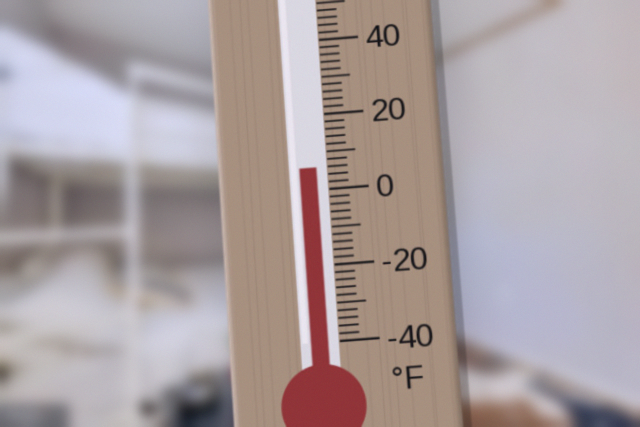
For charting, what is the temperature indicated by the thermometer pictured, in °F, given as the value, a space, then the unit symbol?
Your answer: 6 °F
